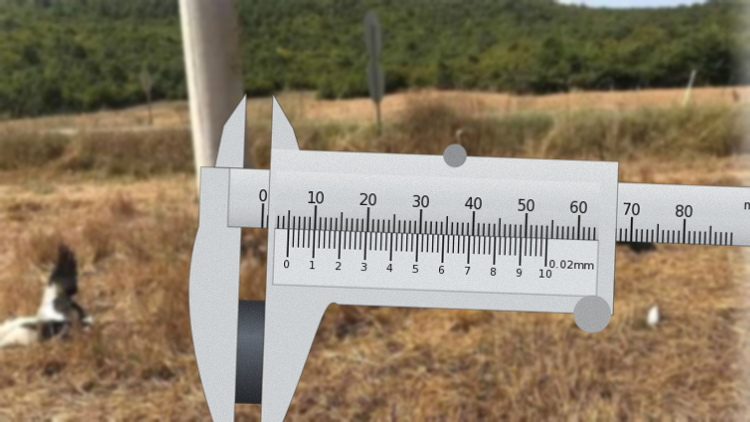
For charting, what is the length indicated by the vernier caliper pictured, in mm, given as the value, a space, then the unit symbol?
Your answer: 5.0 mm
